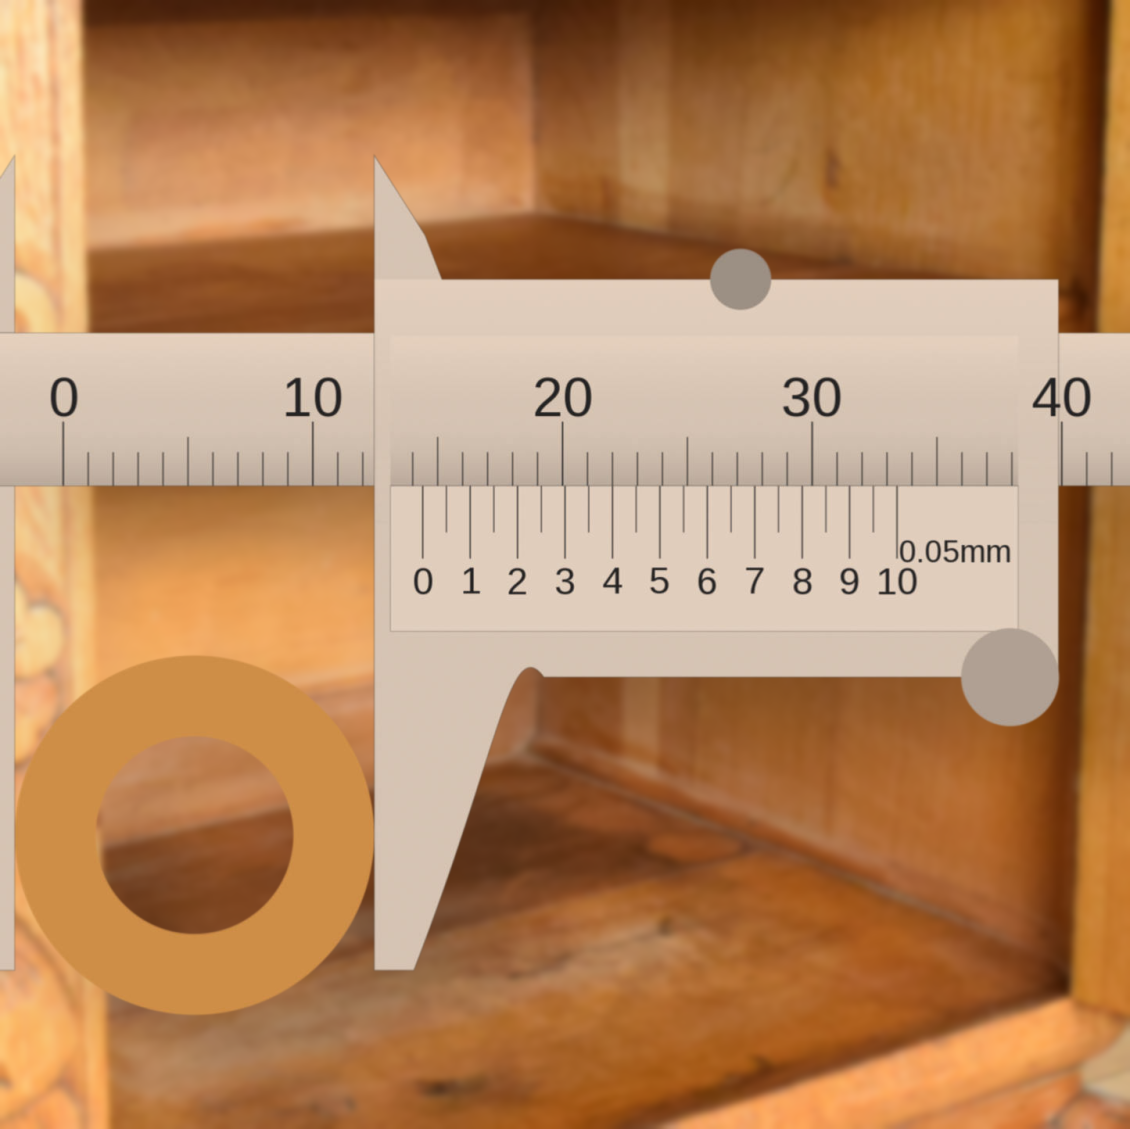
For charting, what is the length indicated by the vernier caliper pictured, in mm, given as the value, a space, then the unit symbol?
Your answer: 14.40 mm
